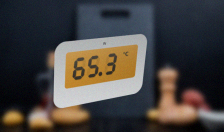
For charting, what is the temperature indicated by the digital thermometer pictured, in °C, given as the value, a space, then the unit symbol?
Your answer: 65.3 °C
